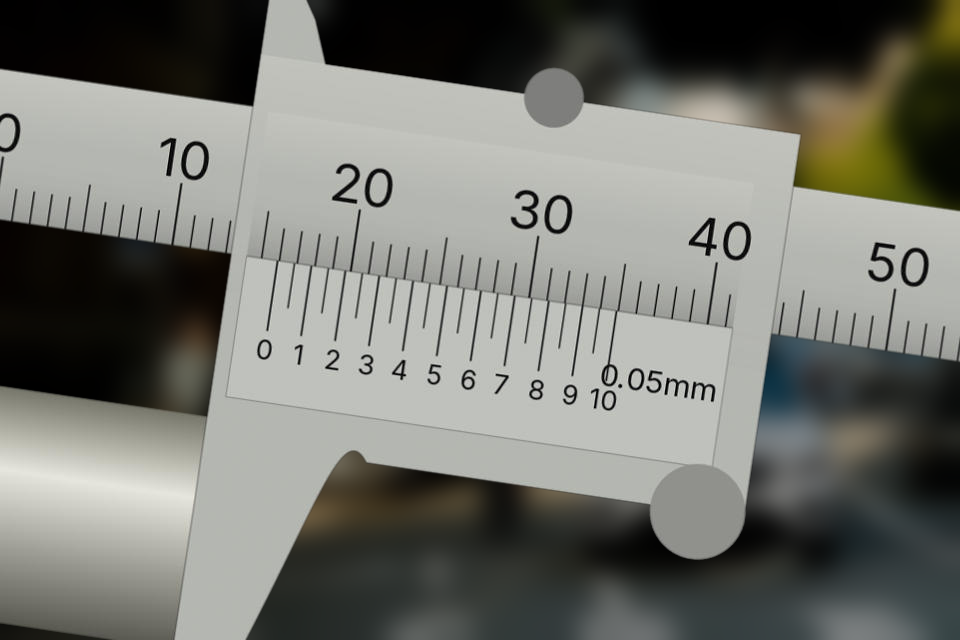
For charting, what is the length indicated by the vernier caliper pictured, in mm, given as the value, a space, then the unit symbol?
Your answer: 15.9 mm
